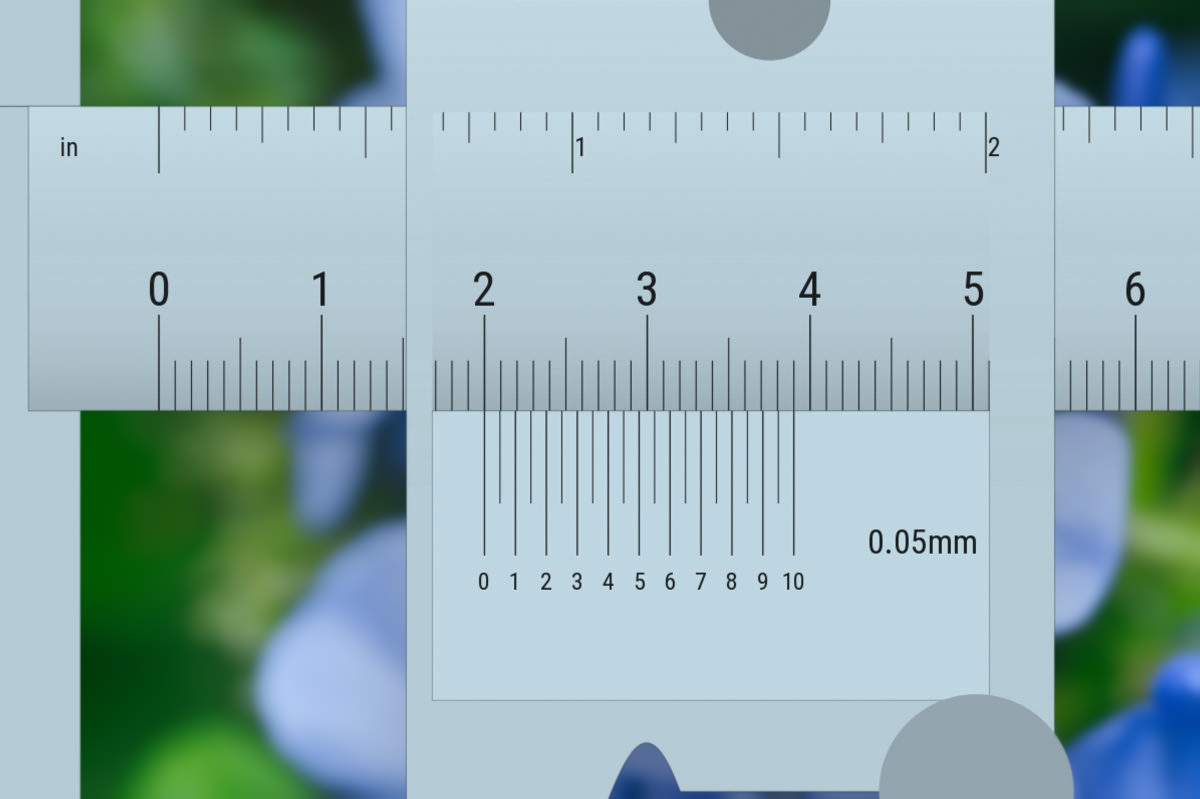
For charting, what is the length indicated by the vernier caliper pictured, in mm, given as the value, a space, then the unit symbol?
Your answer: 20.0 mm
